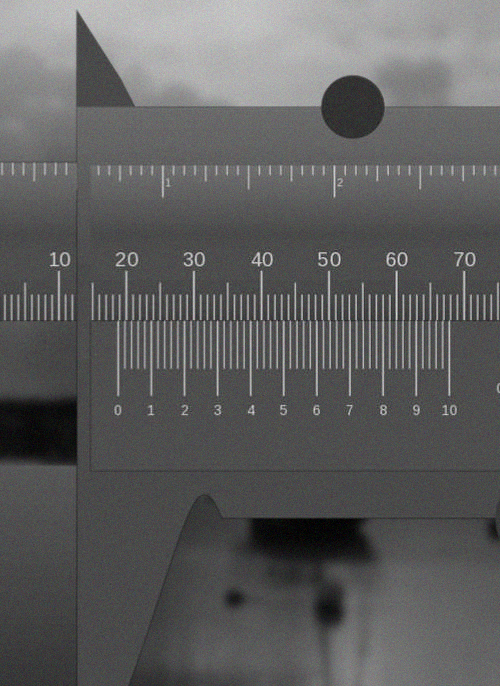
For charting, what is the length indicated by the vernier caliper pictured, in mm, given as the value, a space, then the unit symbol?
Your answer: 18.8 mm
